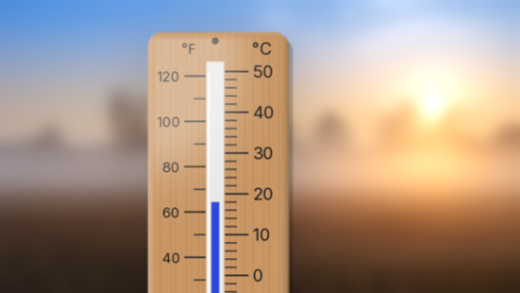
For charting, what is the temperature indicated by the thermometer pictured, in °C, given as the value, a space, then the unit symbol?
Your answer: 18 °C
